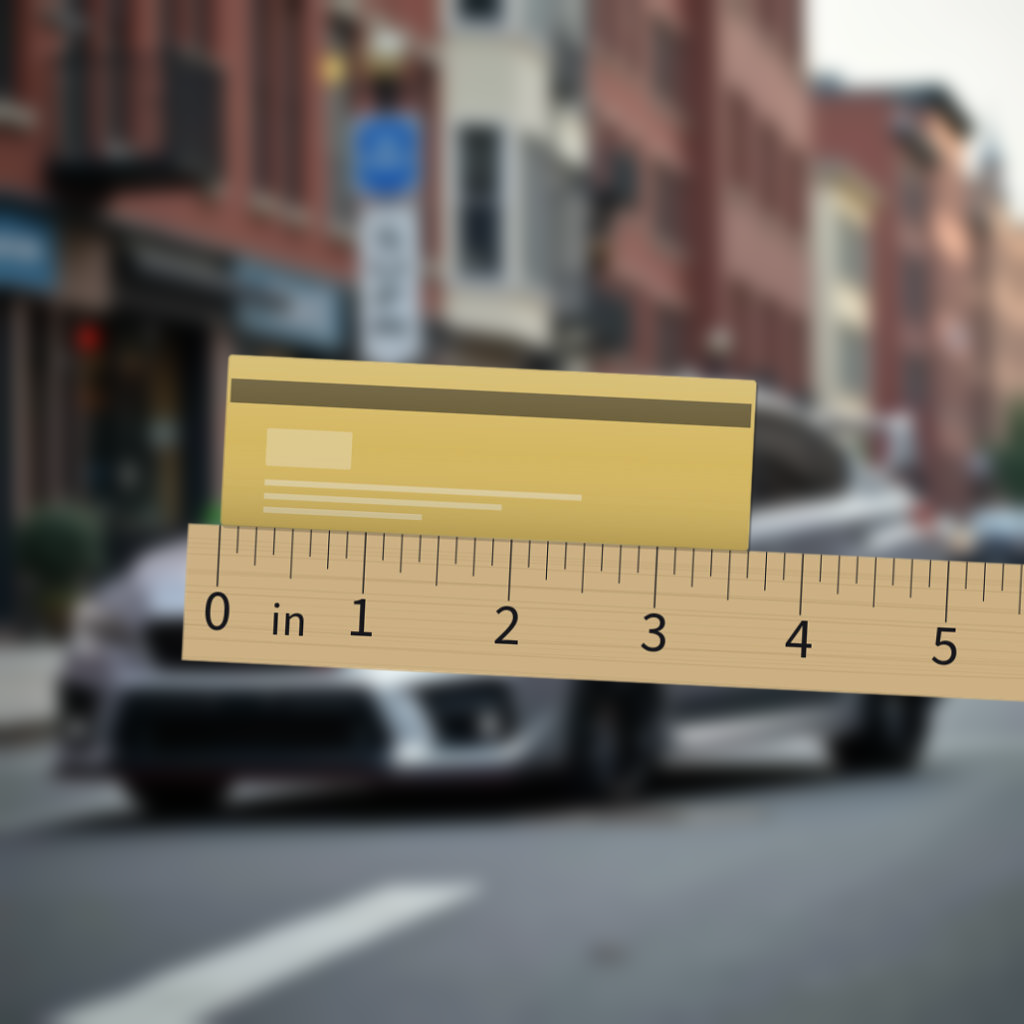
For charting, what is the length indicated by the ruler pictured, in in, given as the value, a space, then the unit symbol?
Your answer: 3.625 in
